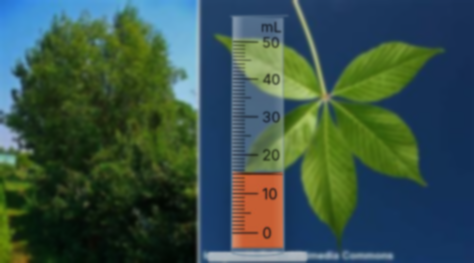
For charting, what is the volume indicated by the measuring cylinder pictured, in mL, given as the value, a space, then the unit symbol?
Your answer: 15 mL
